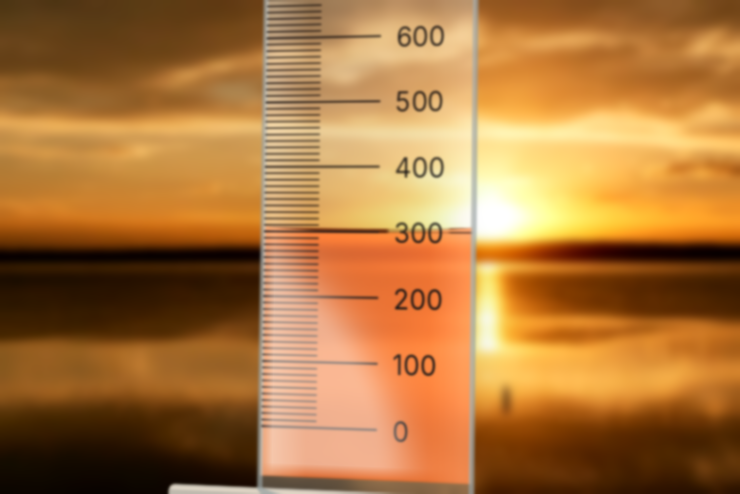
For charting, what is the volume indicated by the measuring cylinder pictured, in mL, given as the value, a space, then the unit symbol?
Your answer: 300 mL
